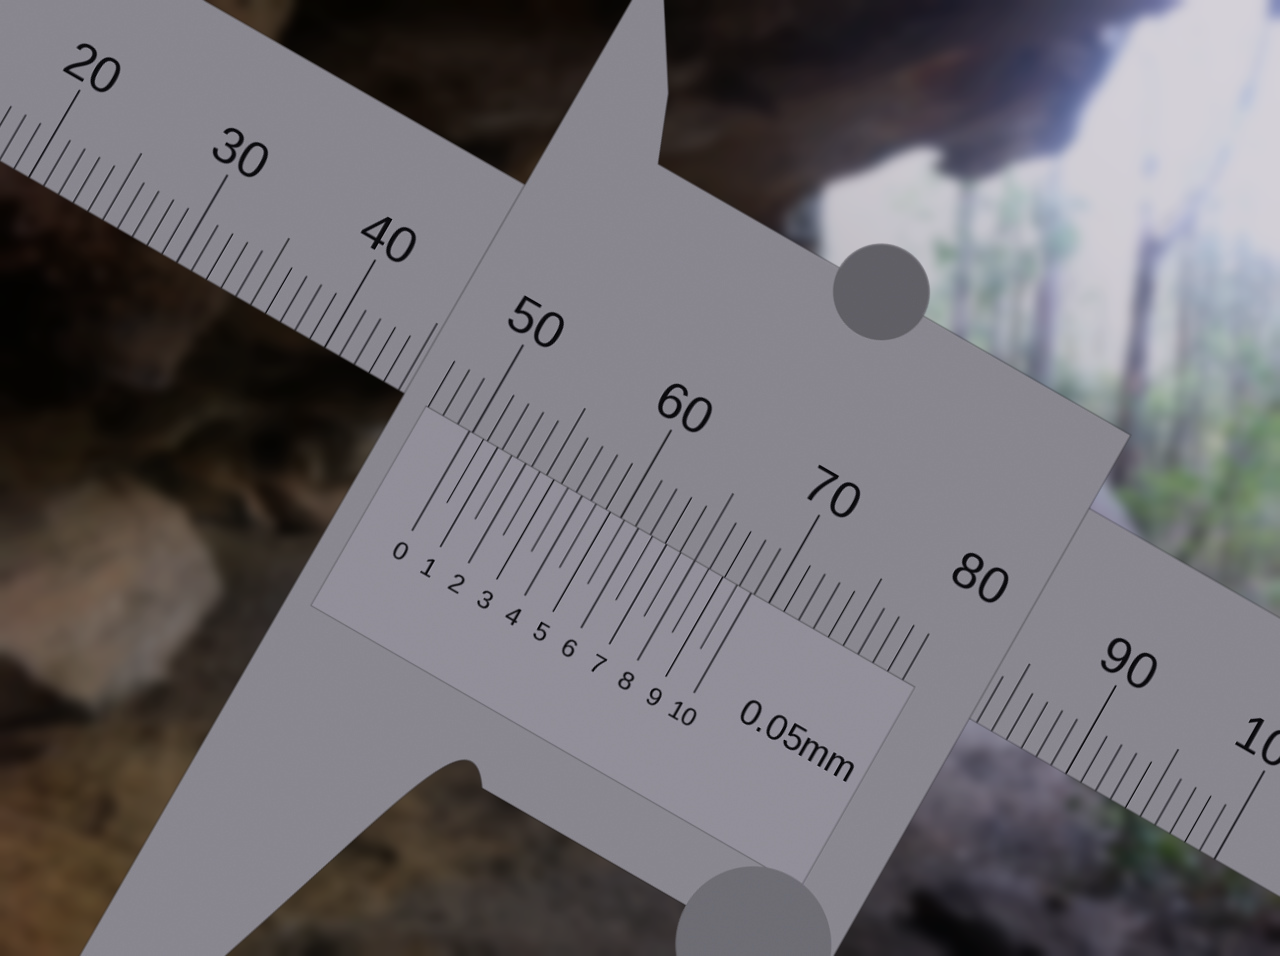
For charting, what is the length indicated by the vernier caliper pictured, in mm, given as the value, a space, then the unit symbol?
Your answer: 49.8 mm
